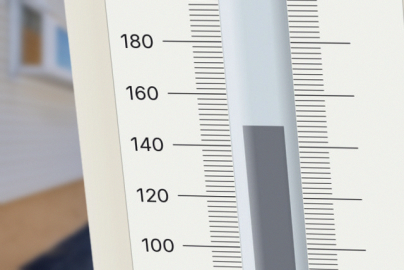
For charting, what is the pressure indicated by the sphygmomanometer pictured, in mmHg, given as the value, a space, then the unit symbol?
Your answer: 148 mmHg
